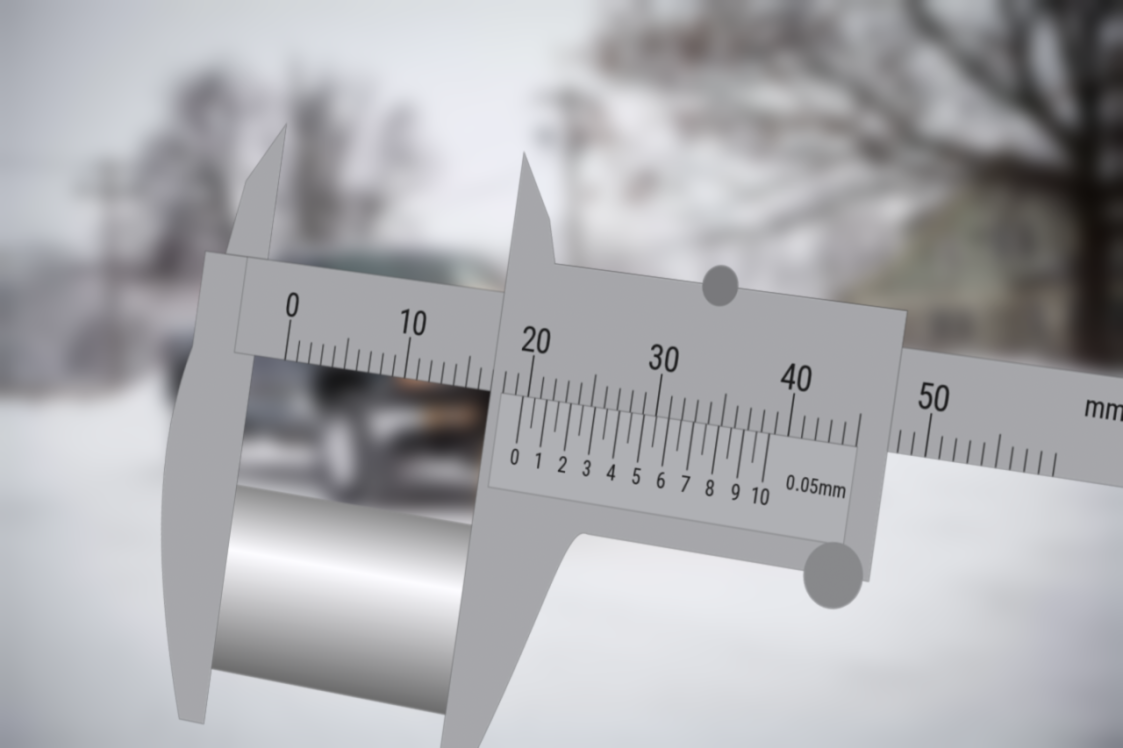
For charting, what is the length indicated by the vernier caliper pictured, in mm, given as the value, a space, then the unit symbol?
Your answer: 19.6 mm
